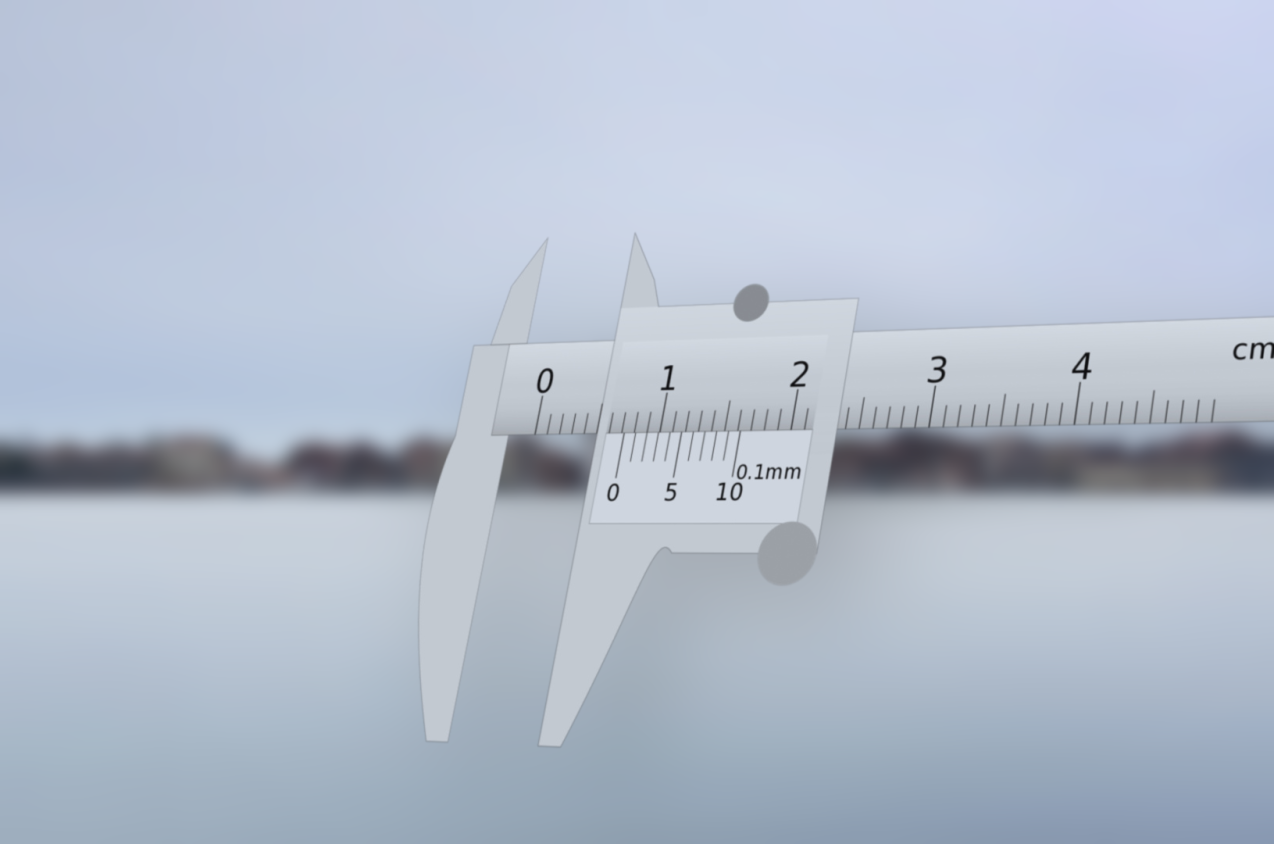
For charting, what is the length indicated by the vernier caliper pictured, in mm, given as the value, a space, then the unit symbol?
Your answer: 7.2 mm
